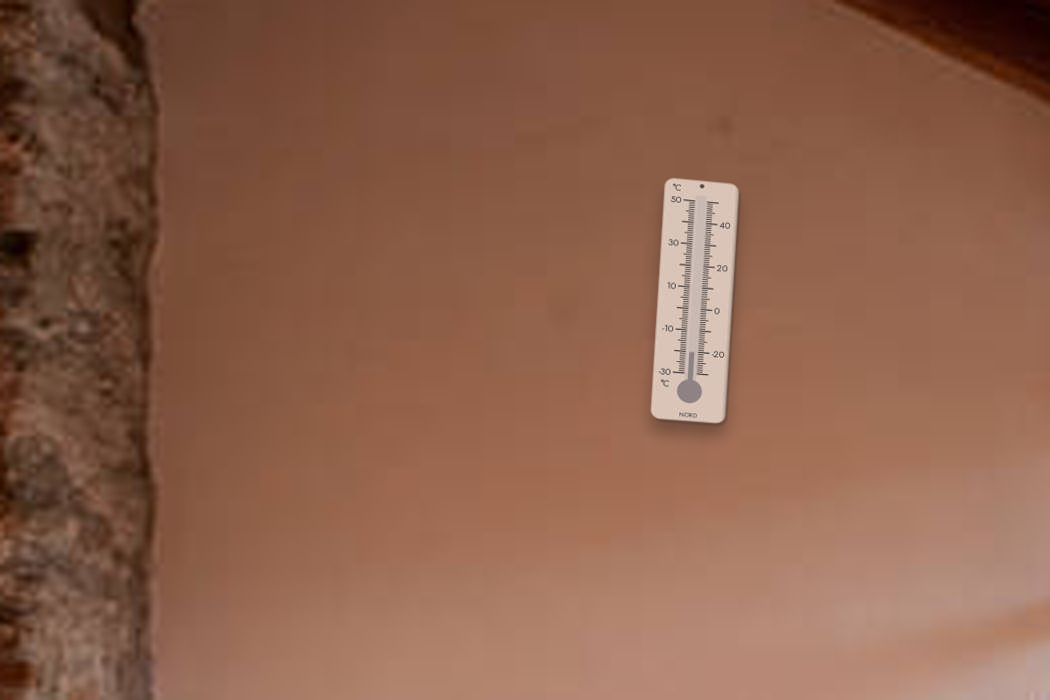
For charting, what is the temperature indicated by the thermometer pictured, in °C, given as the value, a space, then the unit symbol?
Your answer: -20 °C
